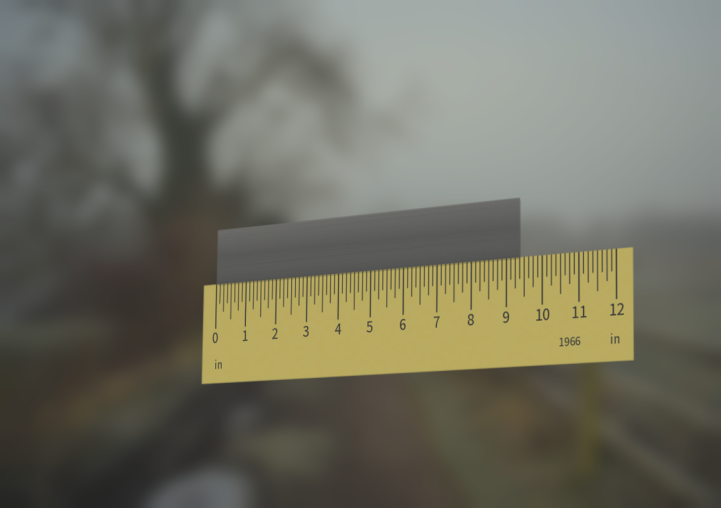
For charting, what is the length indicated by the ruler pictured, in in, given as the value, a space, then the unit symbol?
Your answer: 9.375 in
